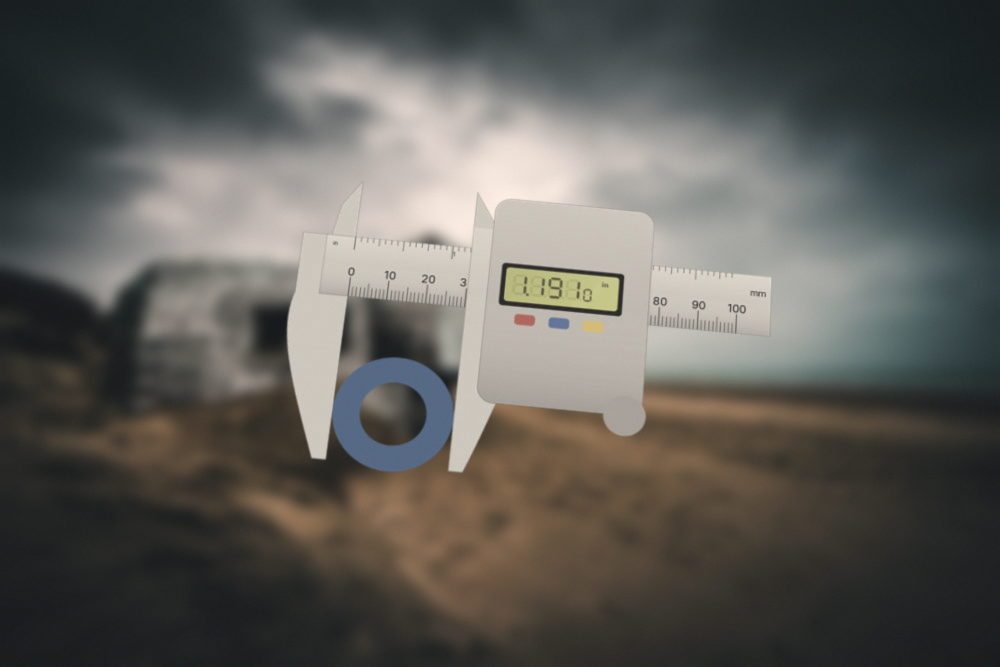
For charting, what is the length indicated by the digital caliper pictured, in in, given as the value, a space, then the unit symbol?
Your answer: 1.1910 in
